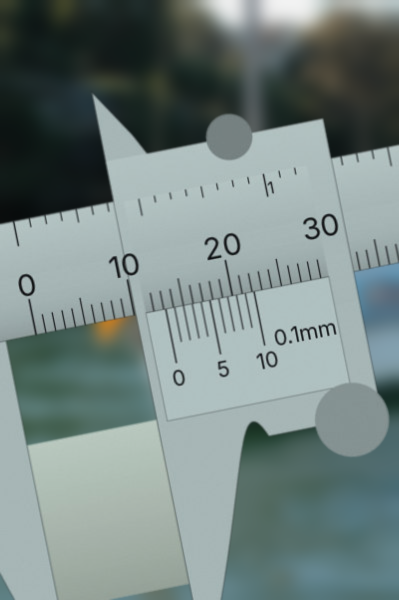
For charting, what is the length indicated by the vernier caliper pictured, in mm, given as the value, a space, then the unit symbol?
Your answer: 13.2 mm
